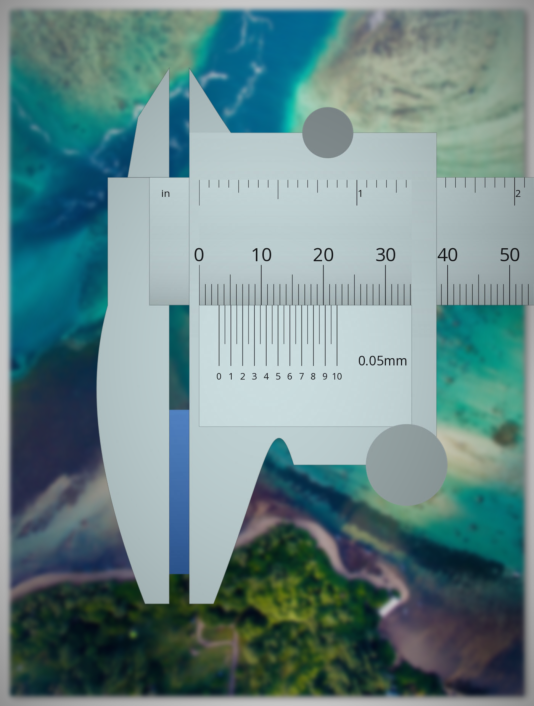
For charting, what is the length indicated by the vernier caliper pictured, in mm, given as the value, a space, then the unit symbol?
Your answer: 3.2 mm
